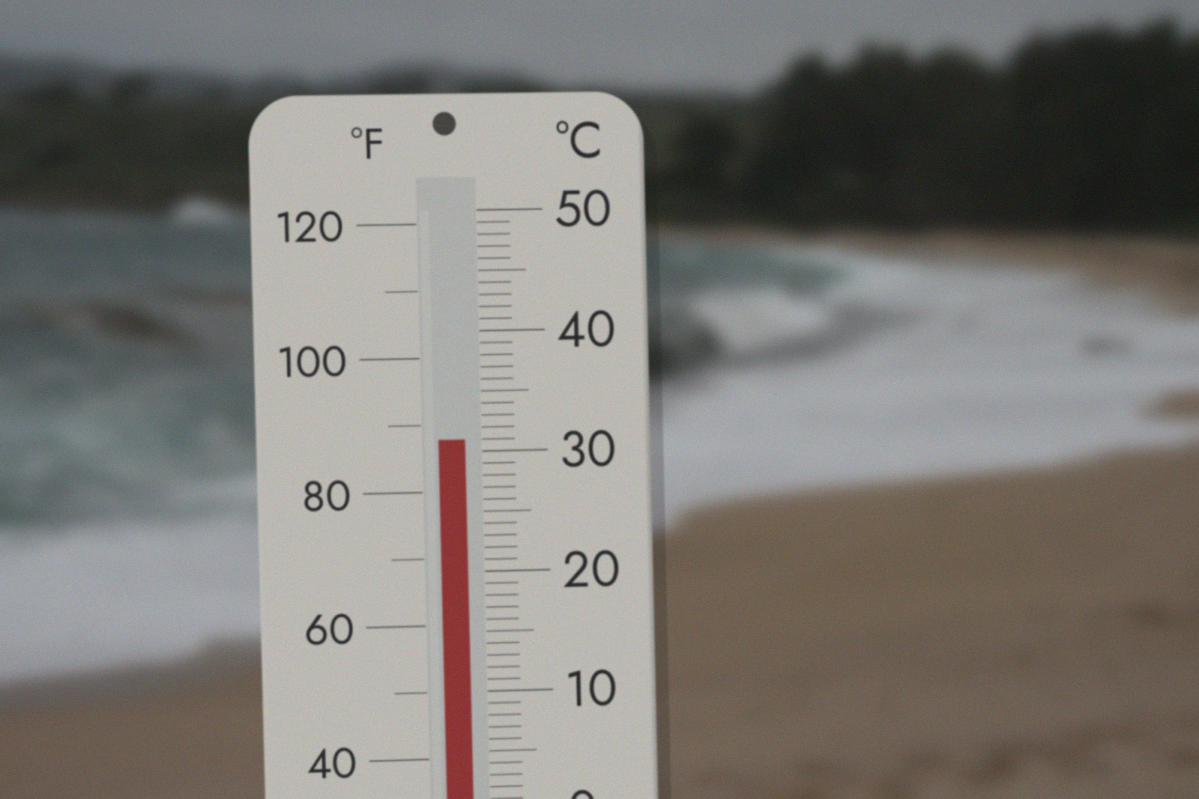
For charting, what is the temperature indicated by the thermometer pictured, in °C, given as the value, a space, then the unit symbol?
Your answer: 31 °C
